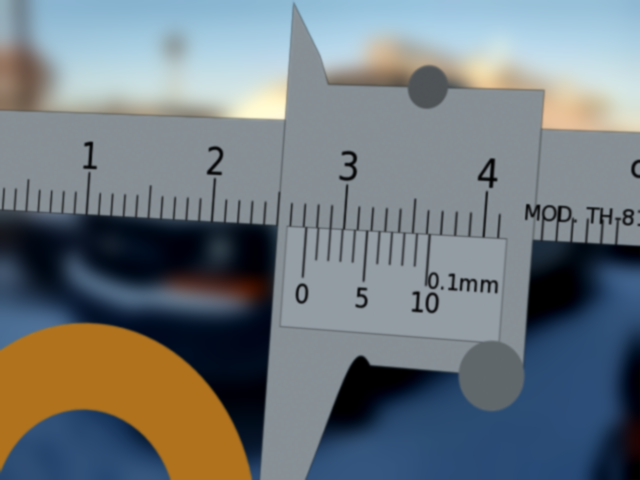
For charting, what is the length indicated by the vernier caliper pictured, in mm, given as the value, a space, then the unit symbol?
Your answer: 27.2 mm
